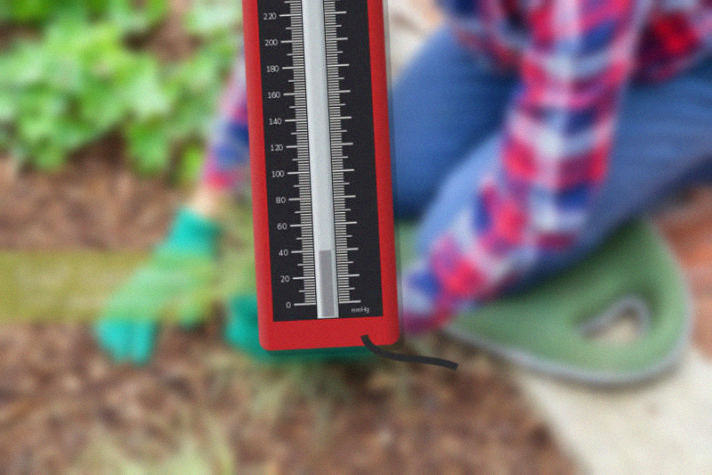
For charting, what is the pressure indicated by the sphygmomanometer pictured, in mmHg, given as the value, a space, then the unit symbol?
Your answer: 40 mmHg
